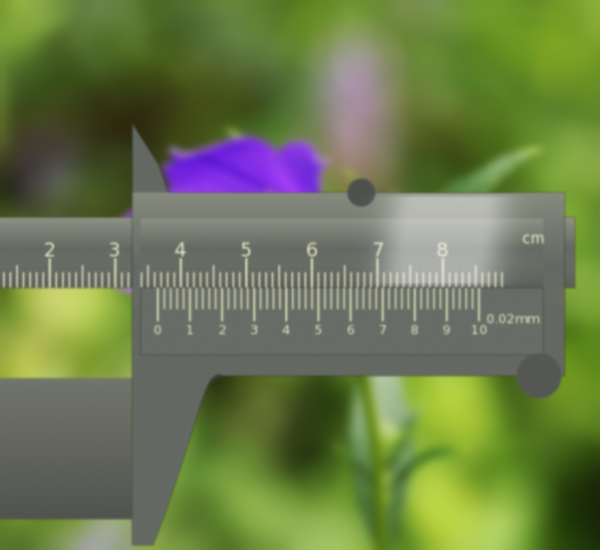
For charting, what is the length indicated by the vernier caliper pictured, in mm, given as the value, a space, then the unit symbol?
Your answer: 36.5 mm
